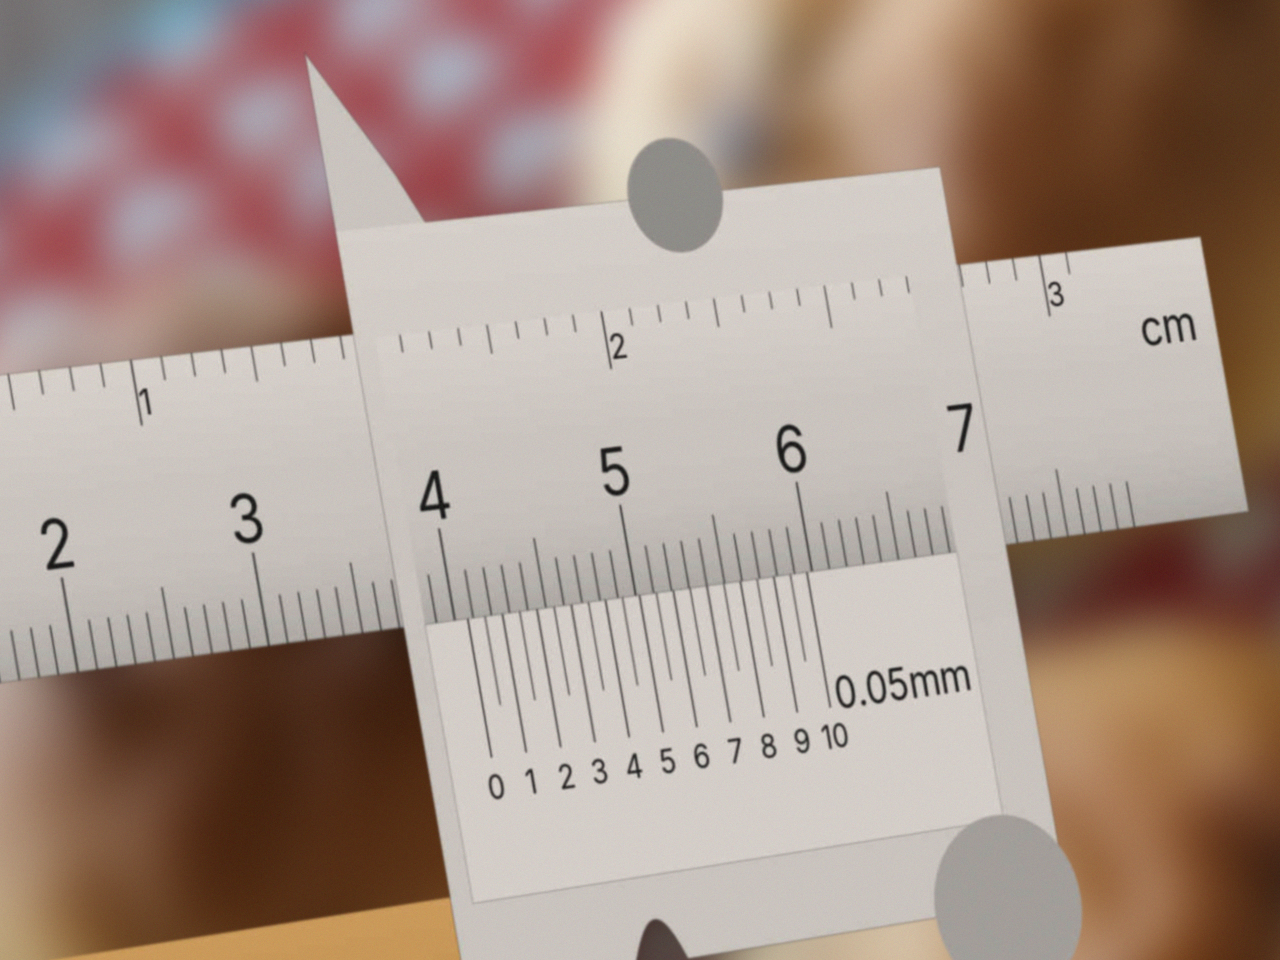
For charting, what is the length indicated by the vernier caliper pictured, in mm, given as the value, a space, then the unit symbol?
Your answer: 40.7 mm
